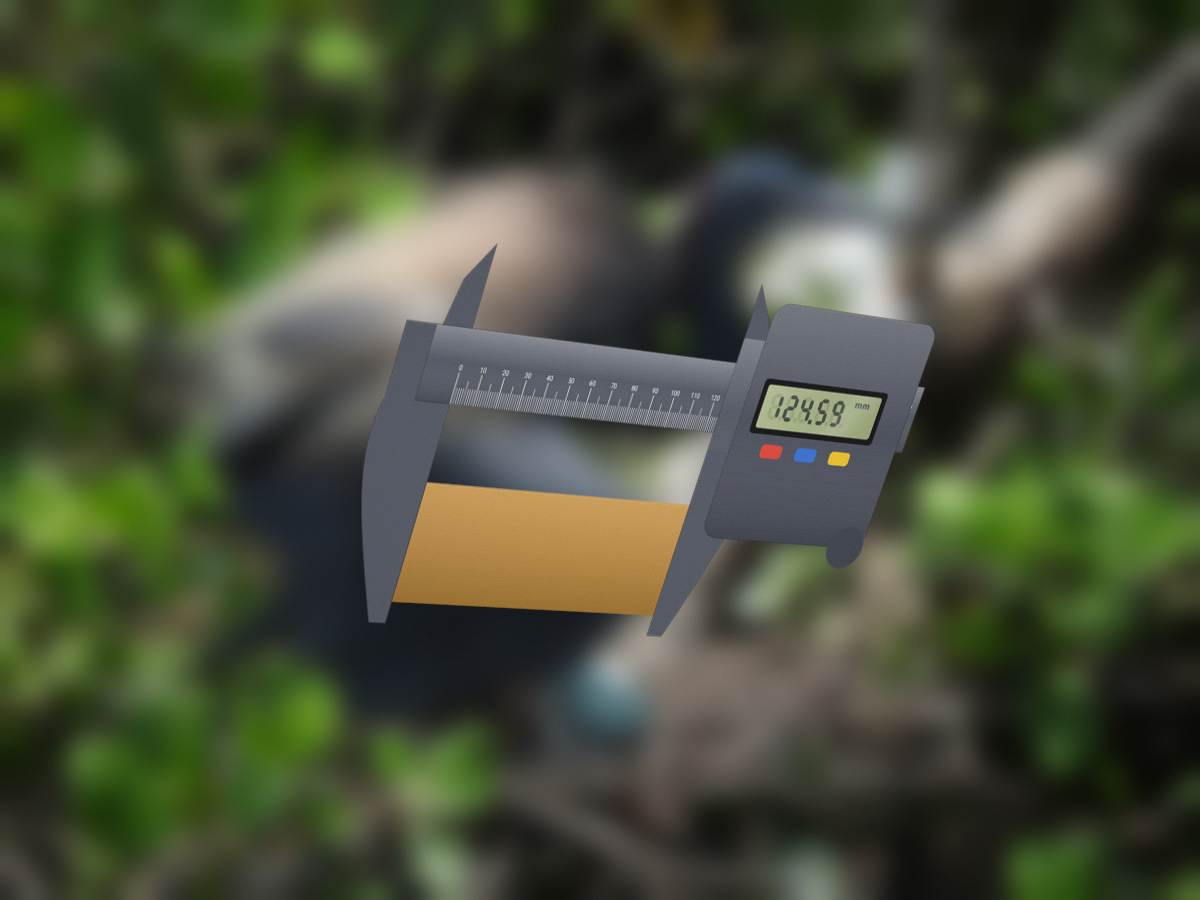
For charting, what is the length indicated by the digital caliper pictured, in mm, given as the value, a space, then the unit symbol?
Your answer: 124.59 mm
